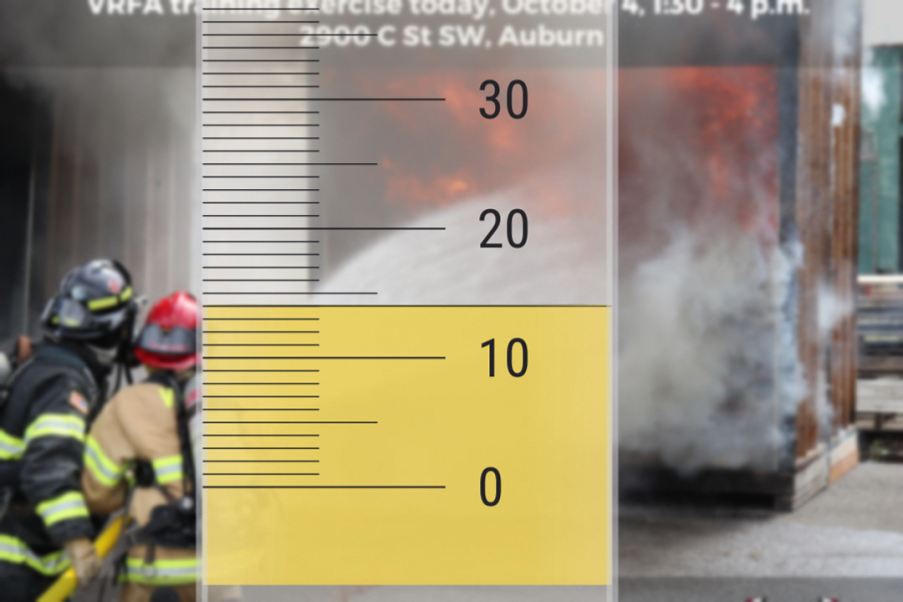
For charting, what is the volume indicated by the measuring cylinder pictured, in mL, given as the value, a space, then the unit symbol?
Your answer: 14 mL
